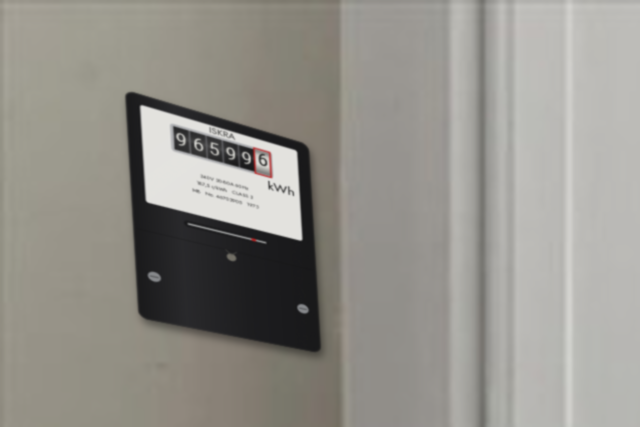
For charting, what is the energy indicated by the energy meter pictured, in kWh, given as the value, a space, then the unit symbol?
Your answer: 96599.6 kWh
